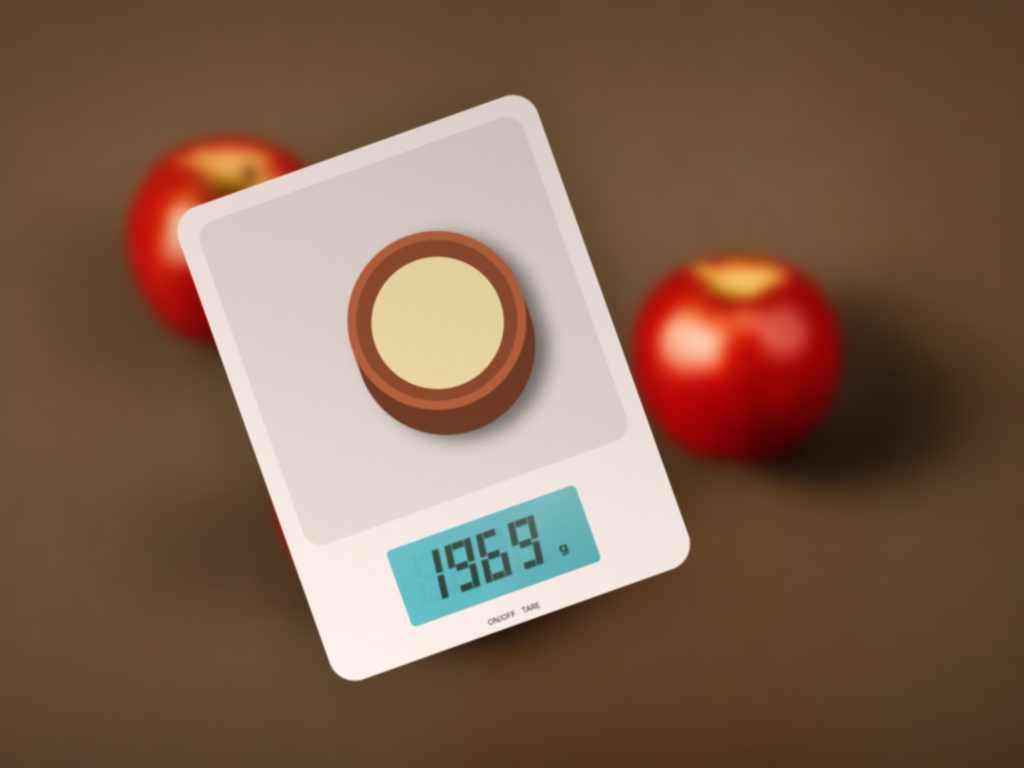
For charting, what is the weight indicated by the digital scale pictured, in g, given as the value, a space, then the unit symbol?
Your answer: 1969 g
